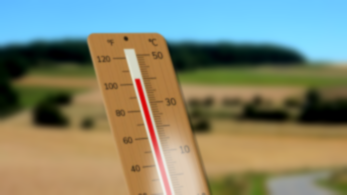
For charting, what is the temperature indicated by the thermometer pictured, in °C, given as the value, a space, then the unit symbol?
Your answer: 40 °C
